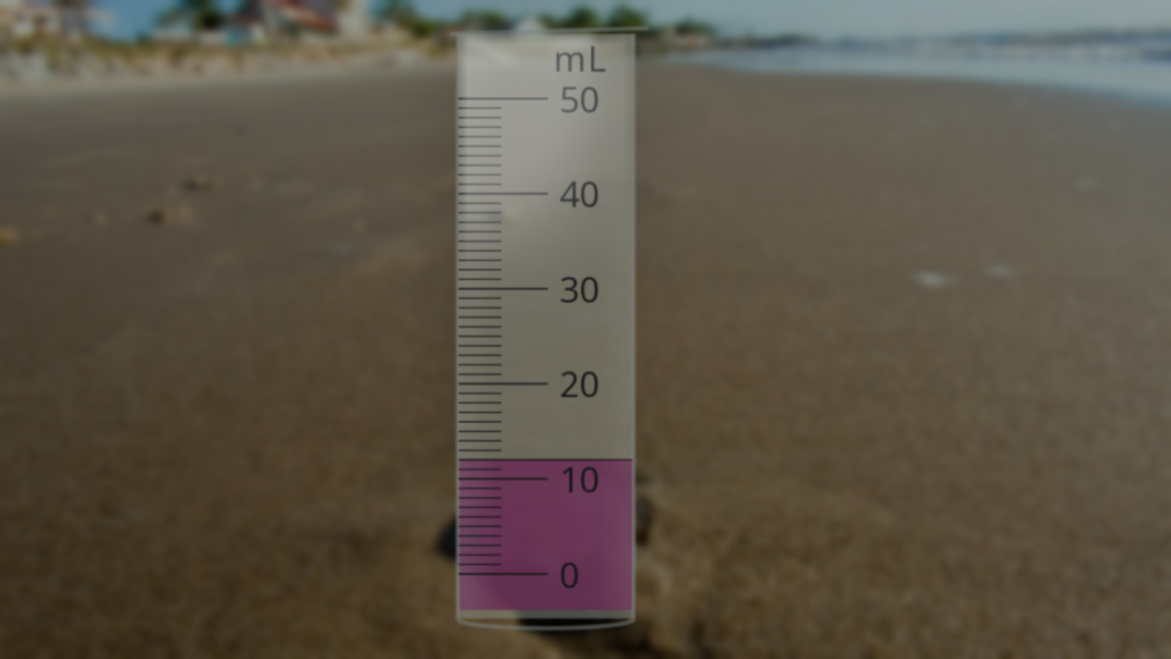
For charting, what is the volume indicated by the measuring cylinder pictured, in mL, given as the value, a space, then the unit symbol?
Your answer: 12 mL
